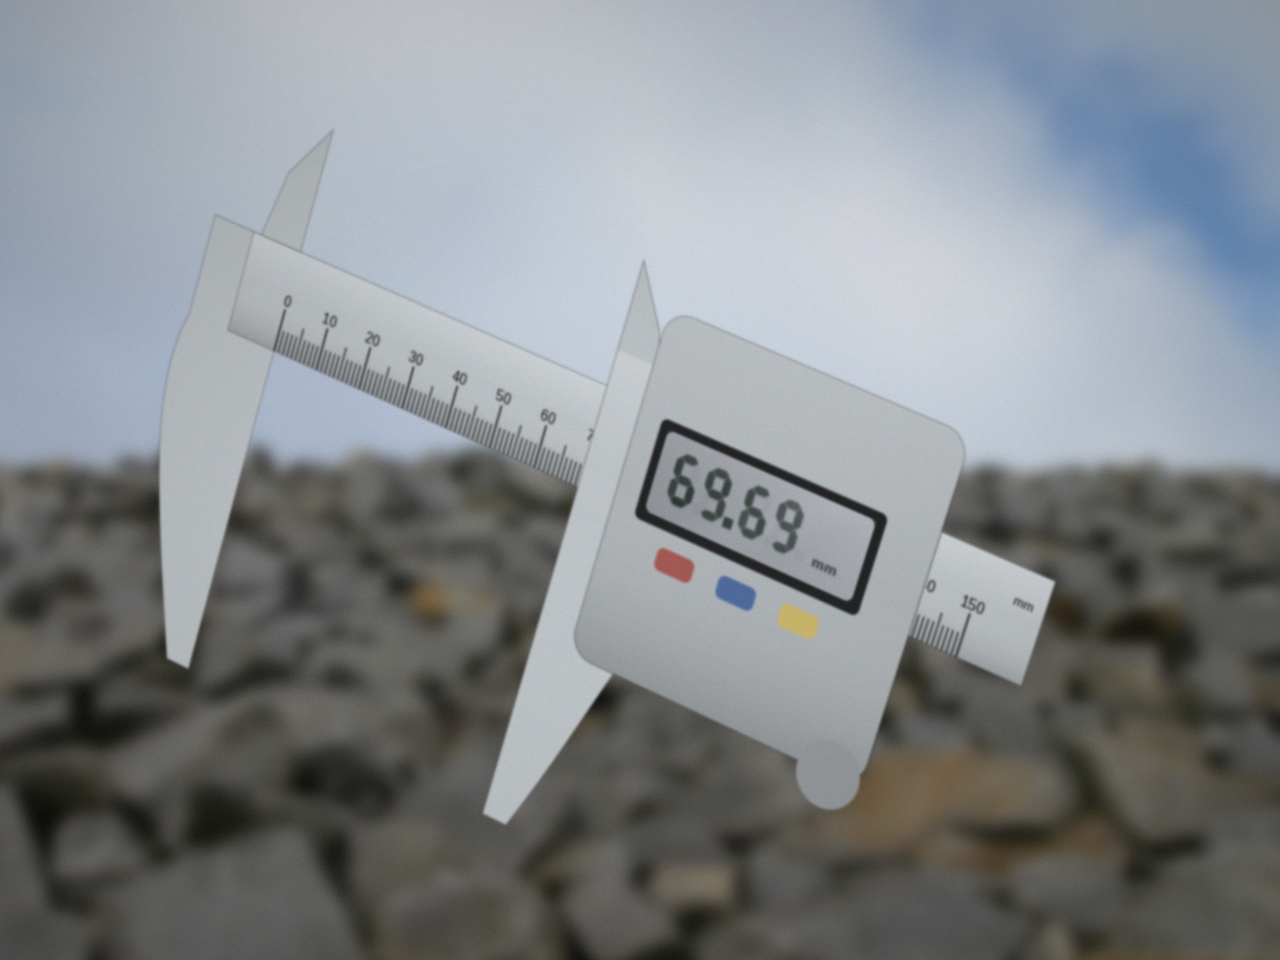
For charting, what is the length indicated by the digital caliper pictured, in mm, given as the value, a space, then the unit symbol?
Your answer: 69.69 mm
